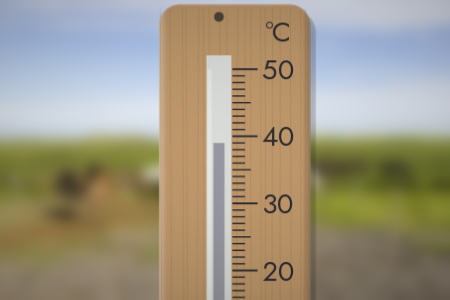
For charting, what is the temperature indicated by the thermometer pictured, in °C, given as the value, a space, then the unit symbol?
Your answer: 39 °C
